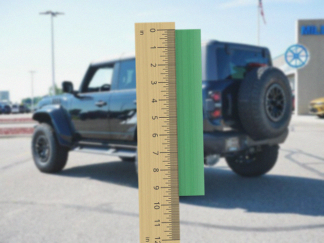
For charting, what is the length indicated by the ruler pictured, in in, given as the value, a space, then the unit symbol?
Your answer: 9.5 in
